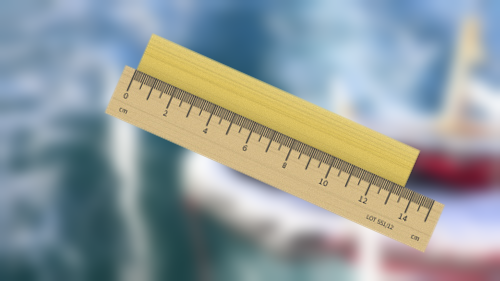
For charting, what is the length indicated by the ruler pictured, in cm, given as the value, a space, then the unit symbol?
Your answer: 13.5 cm
